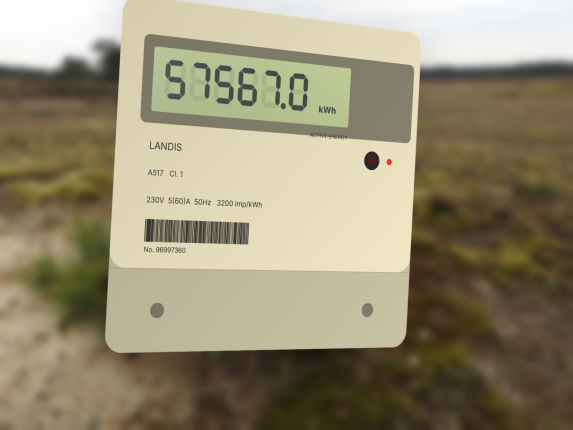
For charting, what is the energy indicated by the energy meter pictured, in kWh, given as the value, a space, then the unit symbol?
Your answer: 57567.0 kWh
